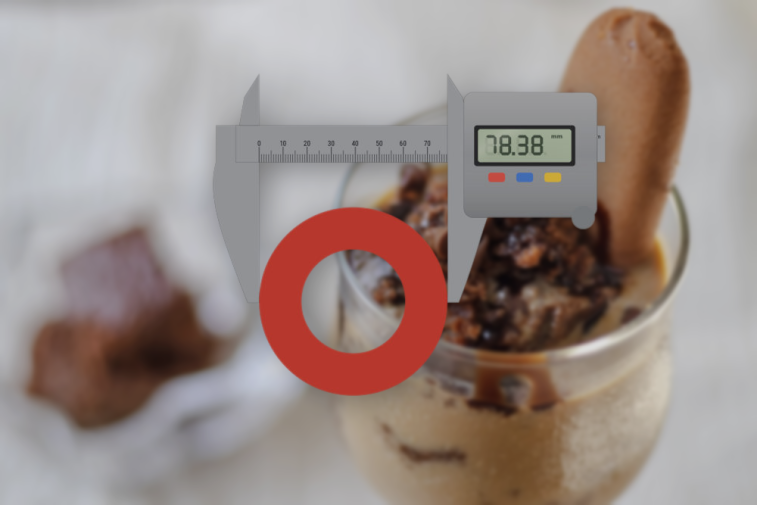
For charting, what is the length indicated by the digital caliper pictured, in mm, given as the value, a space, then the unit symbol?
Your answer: 78.38 mm
